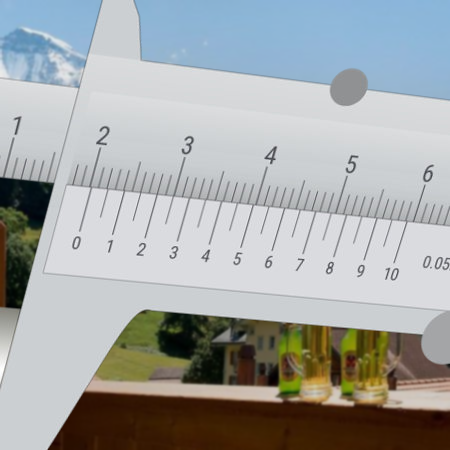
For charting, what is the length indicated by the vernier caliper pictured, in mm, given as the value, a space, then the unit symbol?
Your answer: 20.2 mm
